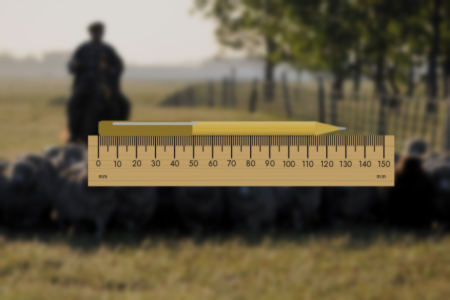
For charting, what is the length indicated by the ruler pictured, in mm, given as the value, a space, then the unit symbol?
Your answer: 130 mm
